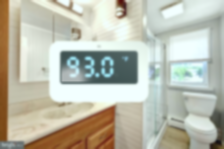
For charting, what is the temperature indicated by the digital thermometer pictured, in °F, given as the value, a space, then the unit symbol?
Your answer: 93.0 °F
